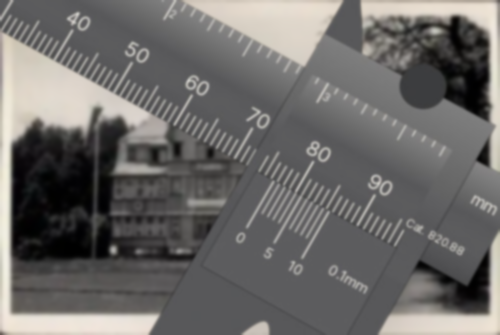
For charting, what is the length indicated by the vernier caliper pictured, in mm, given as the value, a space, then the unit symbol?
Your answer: 76.5 mm
